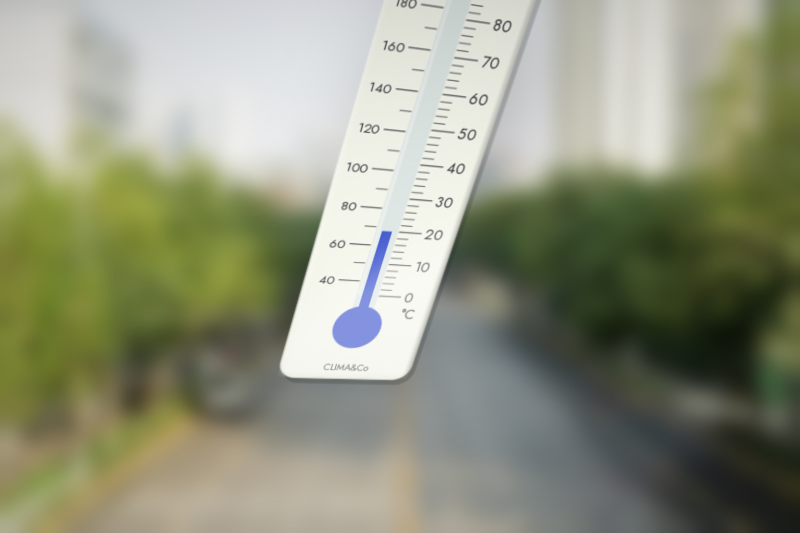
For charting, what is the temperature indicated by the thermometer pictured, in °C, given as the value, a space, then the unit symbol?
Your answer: 20 °C
